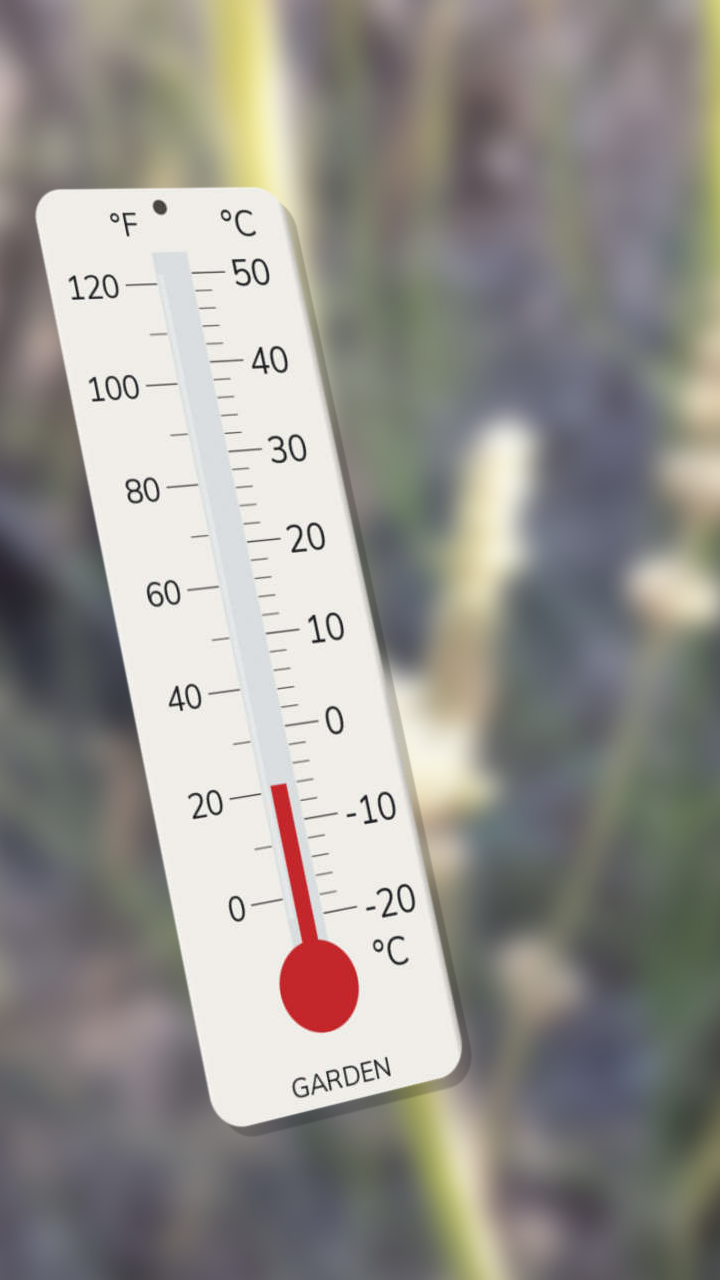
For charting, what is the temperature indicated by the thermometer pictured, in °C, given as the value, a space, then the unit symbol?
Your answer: -6 °C
